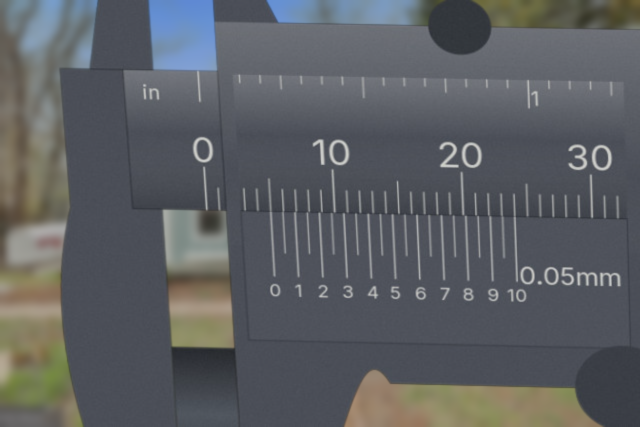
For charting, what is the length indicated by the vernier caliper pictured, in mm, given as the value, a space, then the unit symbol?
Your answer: 5.0 mm
